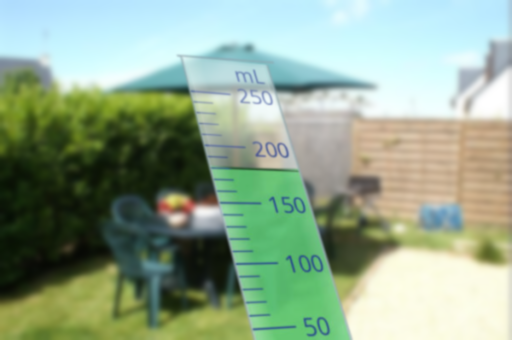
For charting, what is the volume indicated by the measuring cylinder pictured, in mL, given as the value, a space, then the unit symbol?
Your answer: 180 mL
